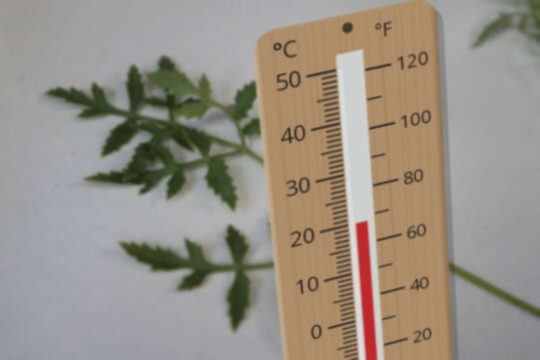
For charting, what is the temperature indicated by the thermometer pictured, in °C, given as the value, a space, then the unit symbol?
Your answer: 20 °C
